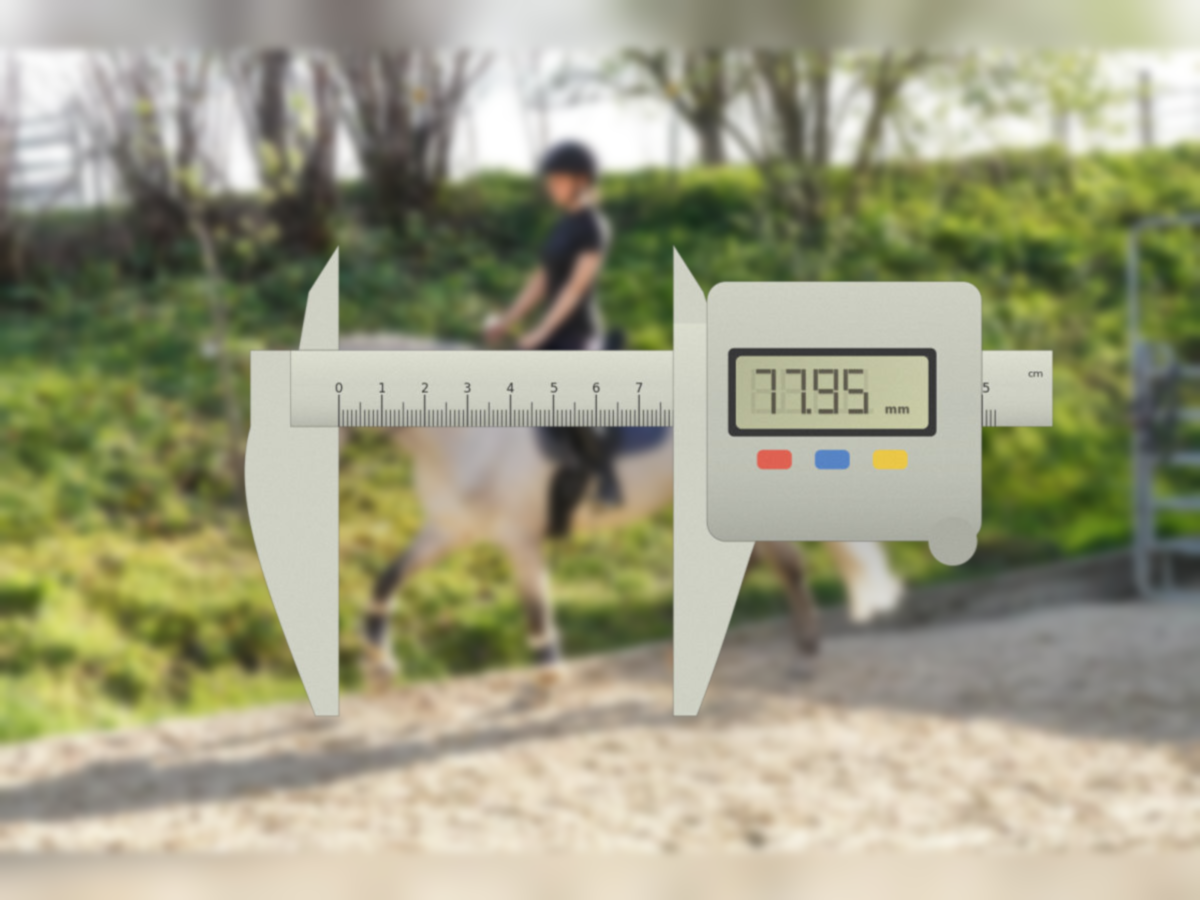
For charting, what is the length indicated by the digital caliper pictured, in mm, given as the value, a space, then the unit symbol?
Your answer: 77.95 mm
